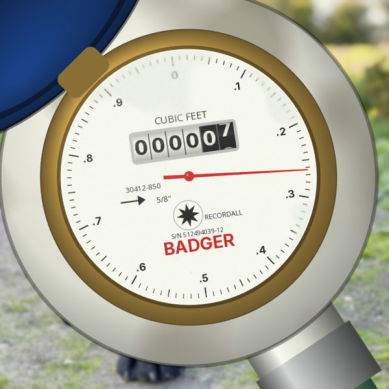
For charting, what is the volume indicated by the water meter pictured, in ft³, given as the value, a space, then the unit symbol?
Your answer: 7.26 ft³
